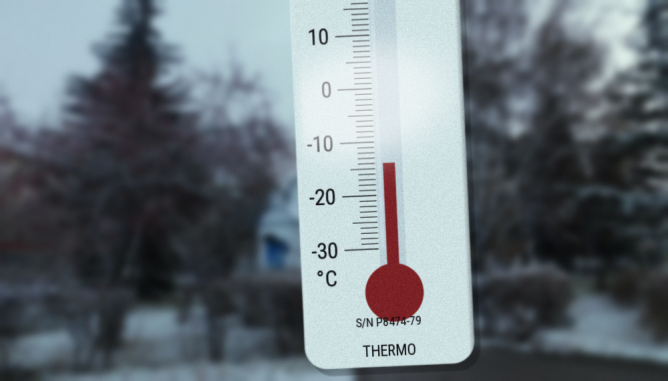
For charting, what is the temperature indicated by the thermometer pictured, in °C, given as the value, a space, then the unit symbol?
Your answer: -14 °C
